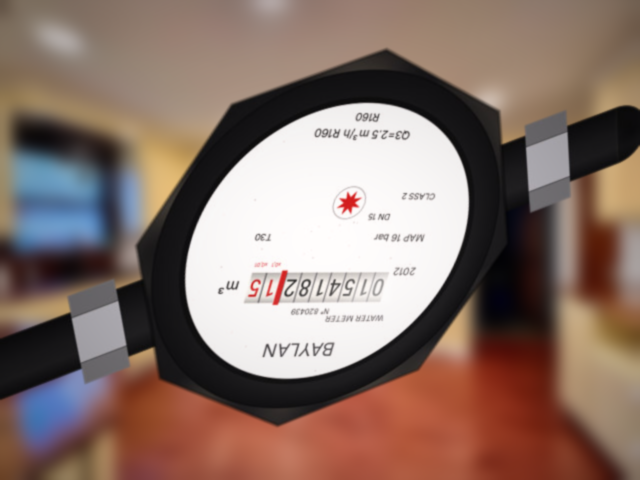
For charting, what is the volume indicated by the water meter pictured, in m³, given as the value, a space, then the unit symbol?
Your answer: 154182.15 m³
